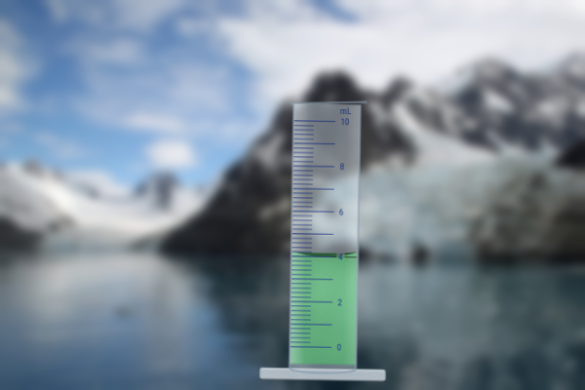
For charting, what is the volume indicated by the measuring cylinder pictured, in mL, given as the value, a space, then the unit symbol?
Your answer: 4 mL
